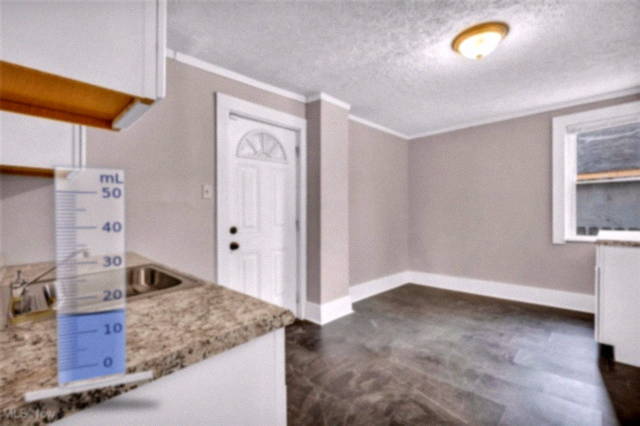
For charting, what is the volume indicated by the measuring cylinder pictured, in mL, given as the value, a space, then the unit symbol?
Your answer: 15 mL
